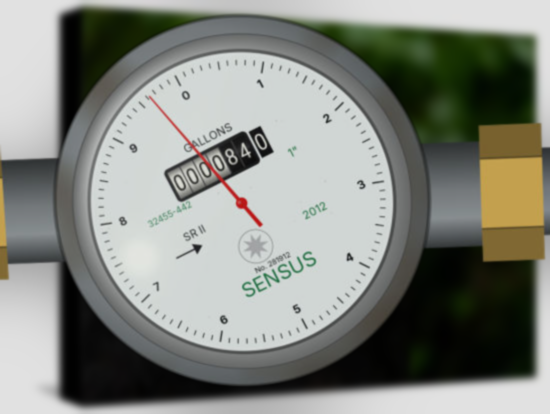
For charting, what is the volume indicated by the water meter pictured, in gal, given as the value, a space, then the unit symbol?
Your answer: 839.6 gal
